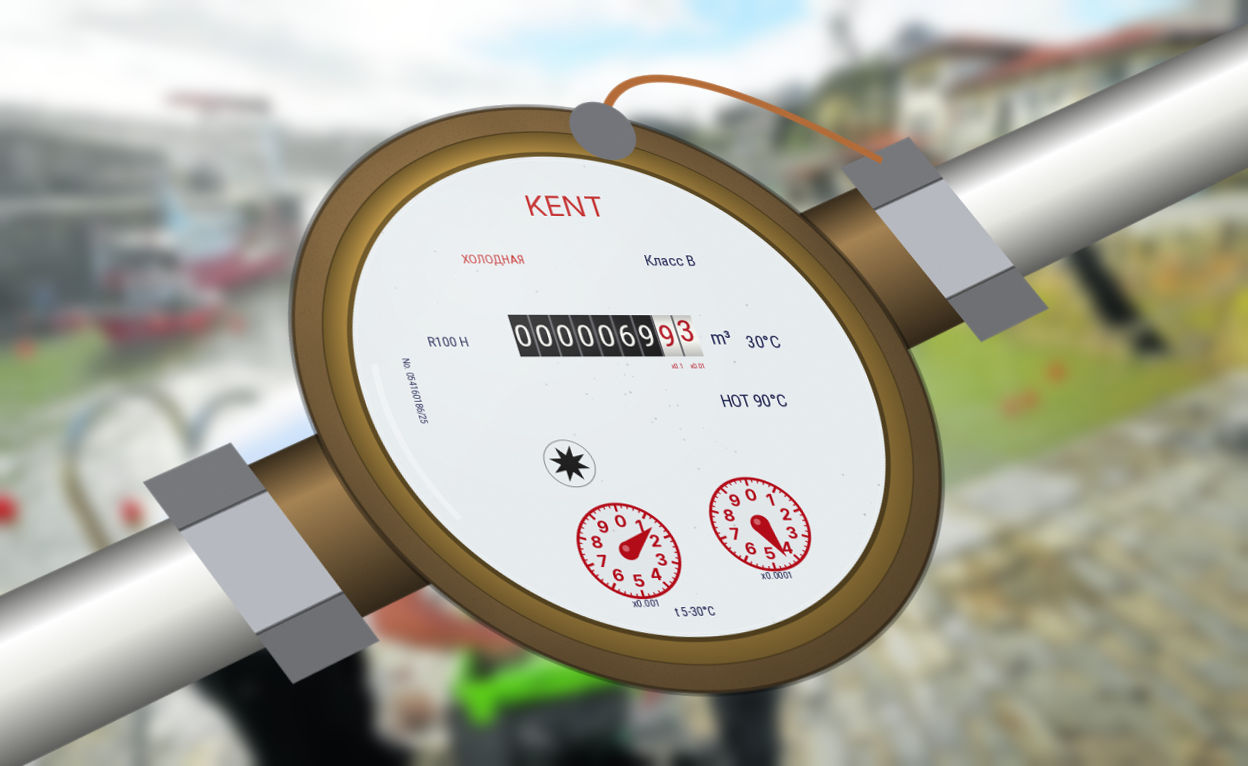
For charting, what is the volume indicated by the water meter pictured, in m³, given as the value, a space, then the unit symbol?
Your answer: 69.9314 m³
